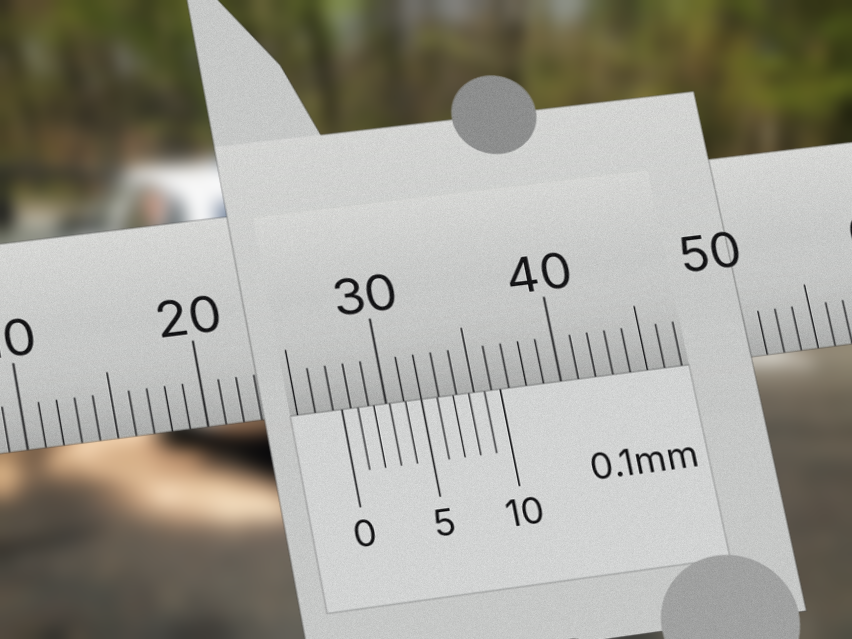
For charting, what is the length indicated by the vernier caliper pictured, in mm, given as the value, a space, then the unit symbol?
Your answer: 27.5 mm
